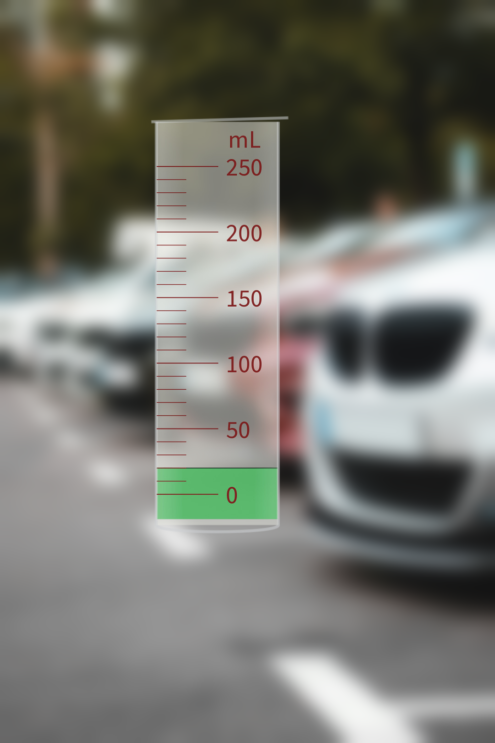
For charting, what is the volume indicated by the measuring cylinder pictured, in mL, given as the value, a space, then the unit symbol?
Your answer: 20 mL
